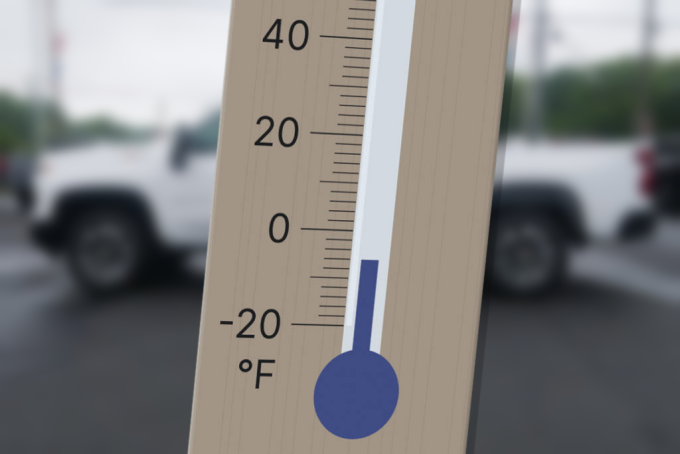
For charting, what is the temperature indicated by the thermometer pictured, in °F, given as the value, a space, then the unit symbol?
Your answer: -6 °F
